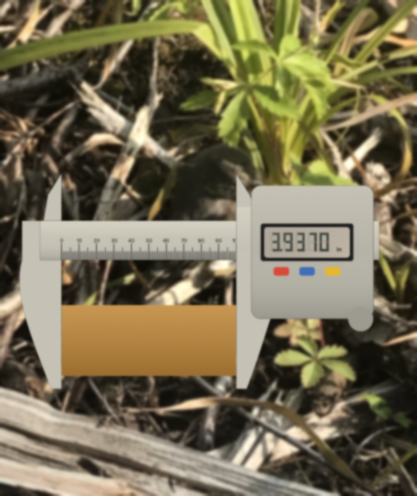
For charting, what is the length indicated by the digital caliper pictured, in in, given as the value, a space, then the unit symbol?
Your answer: 3.9370 in
